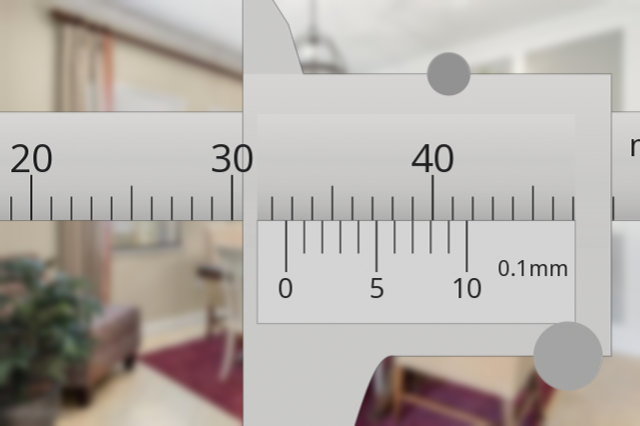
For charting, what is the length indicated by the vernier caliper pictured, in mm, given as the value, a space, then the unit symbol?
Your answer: 32.7 mm
